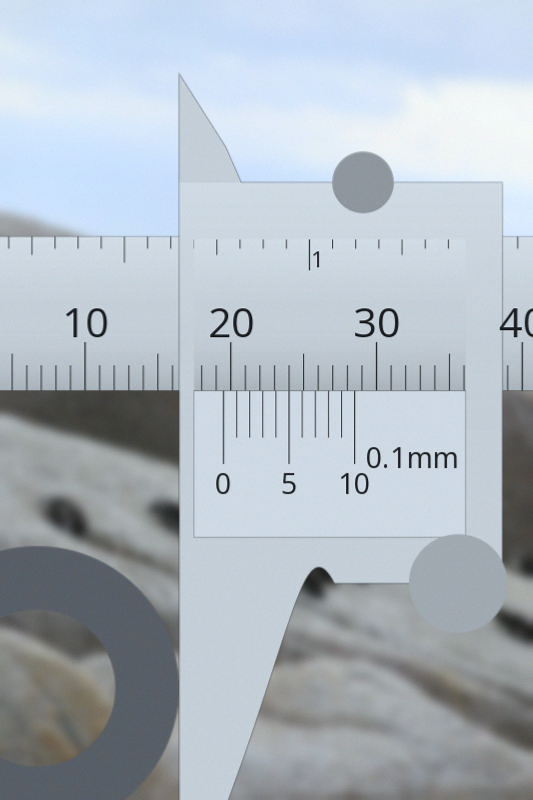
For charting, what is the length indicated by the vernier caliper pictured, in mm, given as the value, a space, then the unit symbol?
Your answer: 19.5 mm
